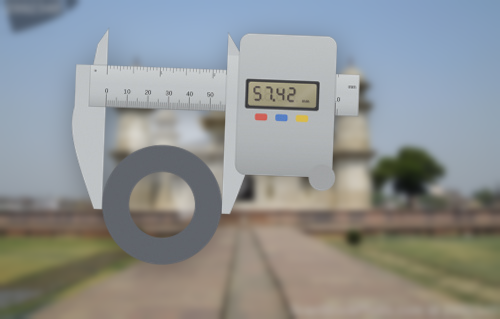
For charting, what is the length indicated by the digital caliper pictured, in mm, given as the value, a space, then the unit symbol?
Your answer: 57.42 mm
